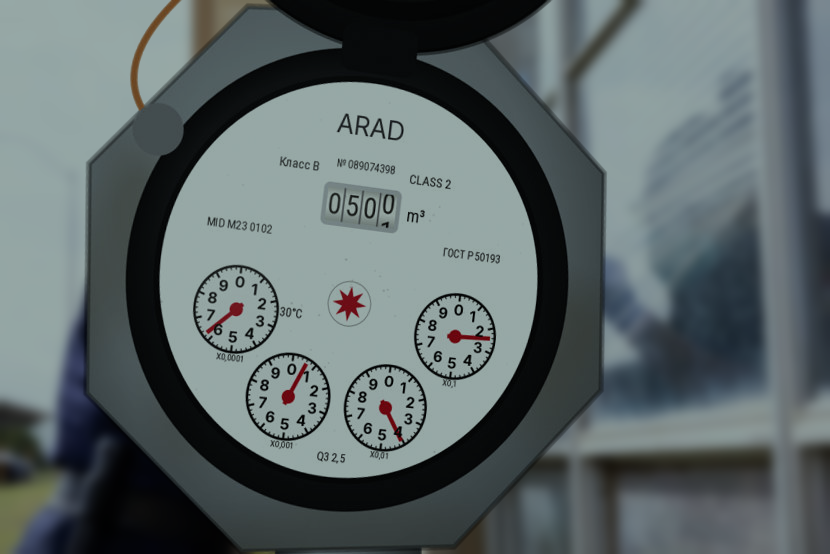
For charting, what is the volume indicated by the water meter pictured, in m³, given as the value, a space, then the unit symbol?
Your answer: 500.2406 m³
